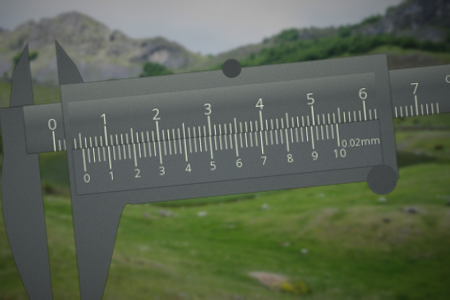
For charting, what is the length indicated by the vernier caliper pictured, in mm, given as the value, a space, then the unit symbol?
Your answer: 5.4 mm
